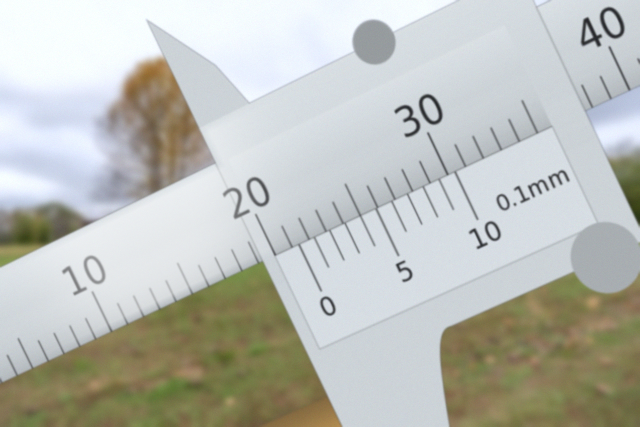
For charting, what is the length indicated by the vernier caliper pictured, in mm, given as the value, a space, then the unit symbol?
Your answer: 21.4 mm
